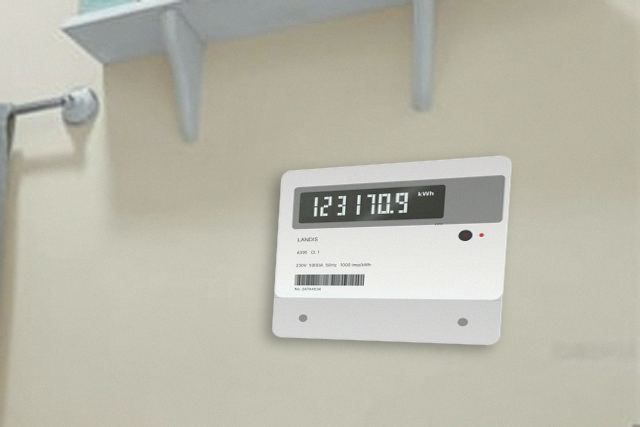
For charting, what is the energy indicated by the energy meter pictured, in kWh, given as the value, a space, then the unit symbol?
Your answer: 123170.9 kWh
